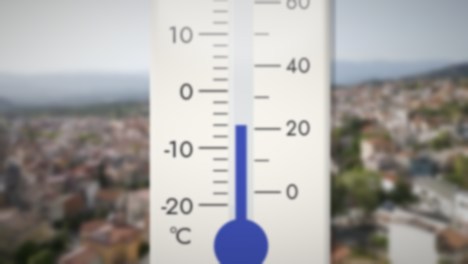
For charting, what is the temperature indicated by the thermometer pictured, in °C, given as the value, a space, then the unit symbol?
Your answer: -6 °C
